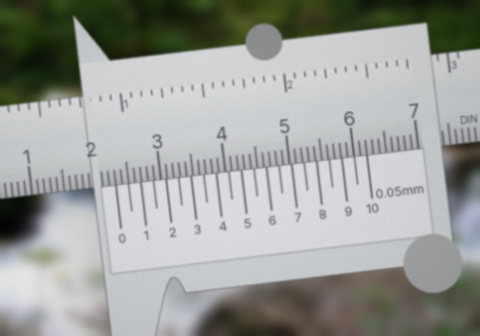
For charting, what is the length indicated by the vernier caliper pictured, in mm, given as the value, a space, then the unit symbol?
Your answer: 23.0 mm
